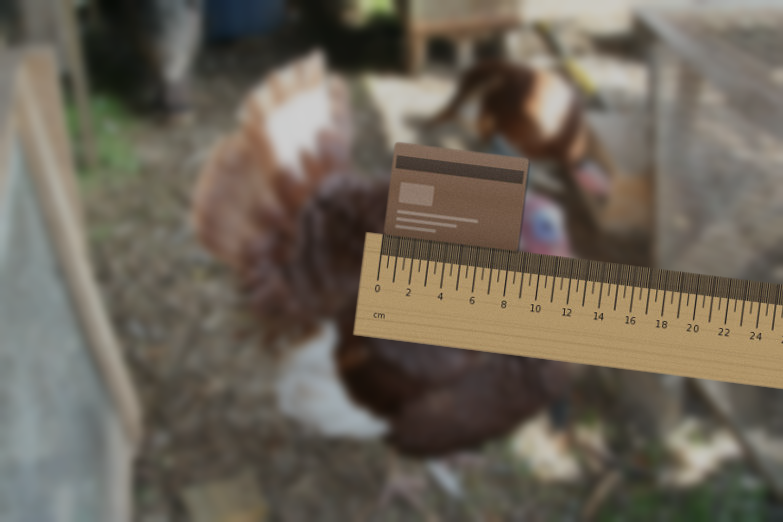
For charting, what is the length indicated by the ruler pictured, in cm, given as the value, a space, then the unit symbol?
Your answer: 8.5 cm
